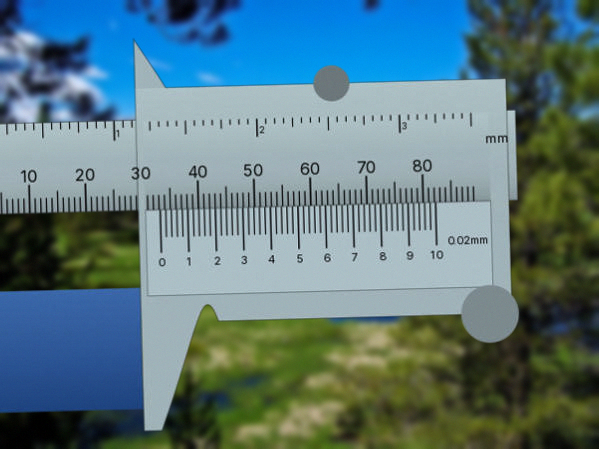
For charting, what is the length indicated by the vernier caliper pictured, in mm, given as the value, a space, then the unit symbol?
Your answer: 33.2 mm
